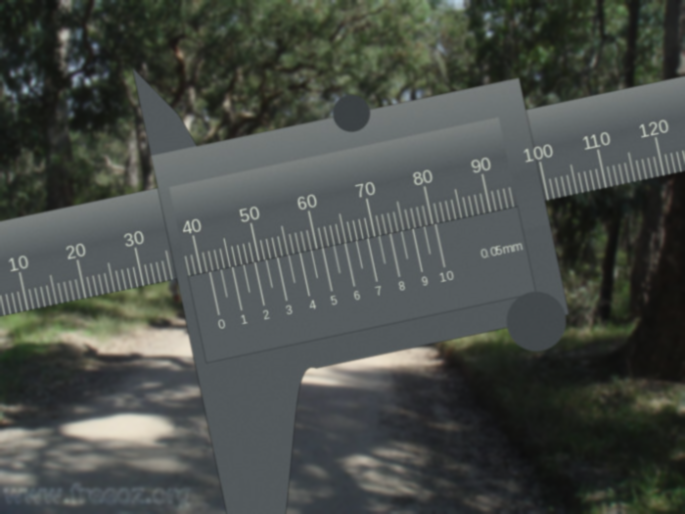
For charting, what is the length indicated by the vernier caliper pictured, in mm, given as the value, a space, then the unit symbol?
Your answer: 41.5 mm
